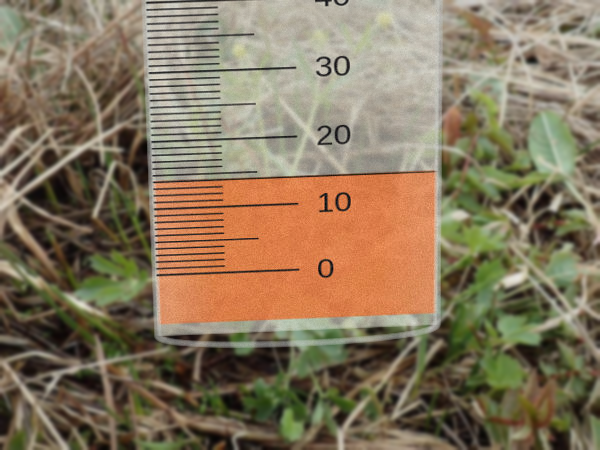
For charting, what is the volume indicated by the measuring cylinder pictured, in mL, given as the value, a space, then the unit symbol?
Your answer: 14 mL
